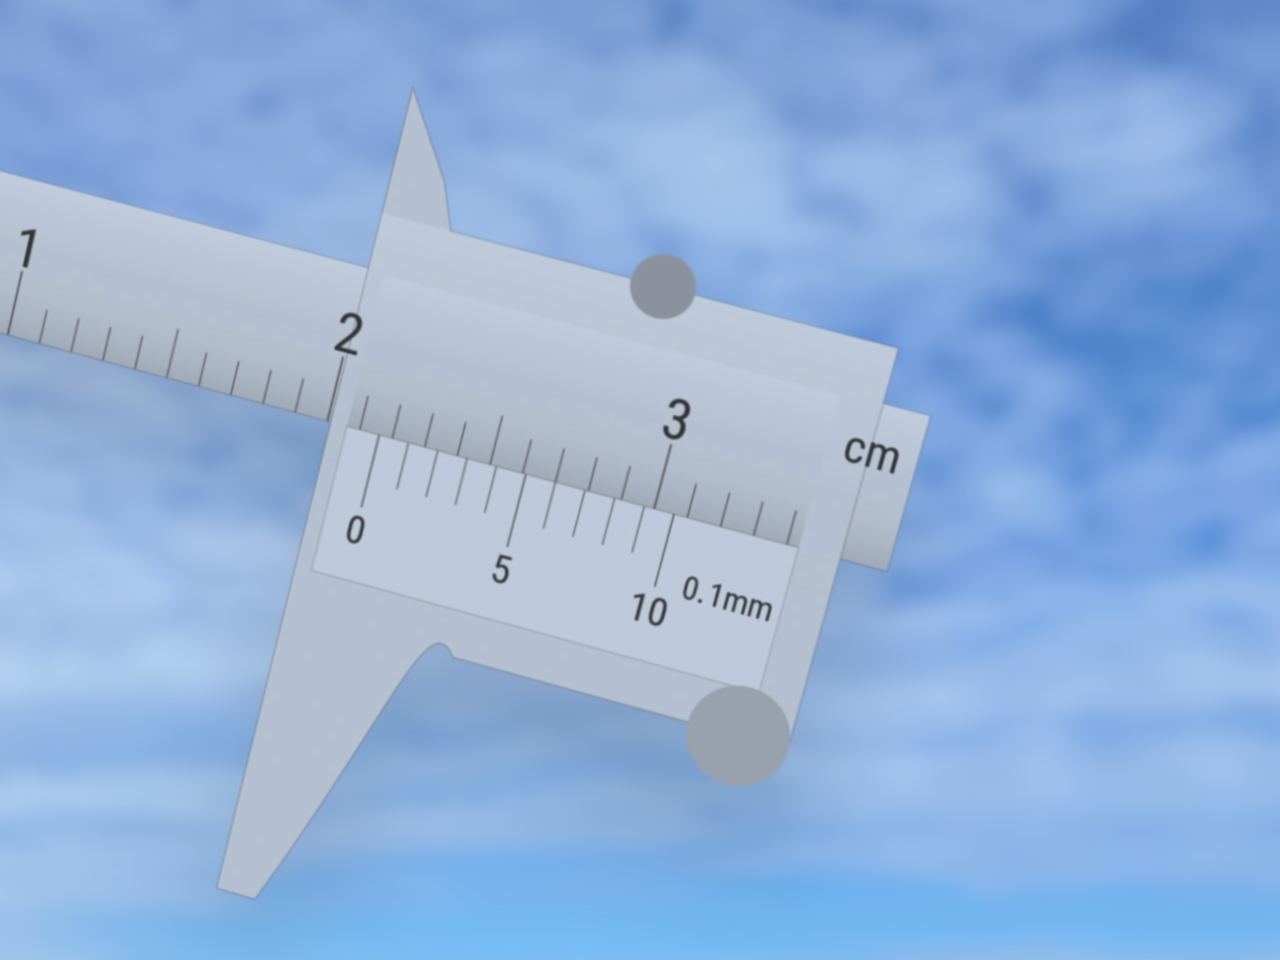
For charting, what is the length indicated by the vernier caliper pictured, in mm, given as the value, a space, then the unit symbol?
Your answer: 21.6 mm
